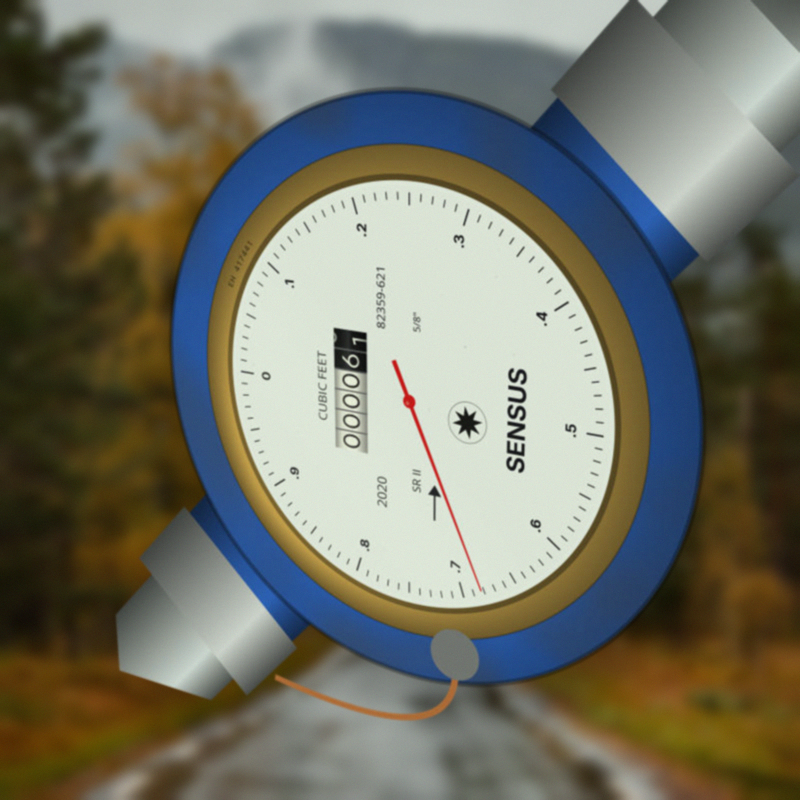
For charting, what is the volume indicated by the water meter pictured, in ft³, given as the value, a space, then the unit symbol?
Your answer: 60.68 ft³
